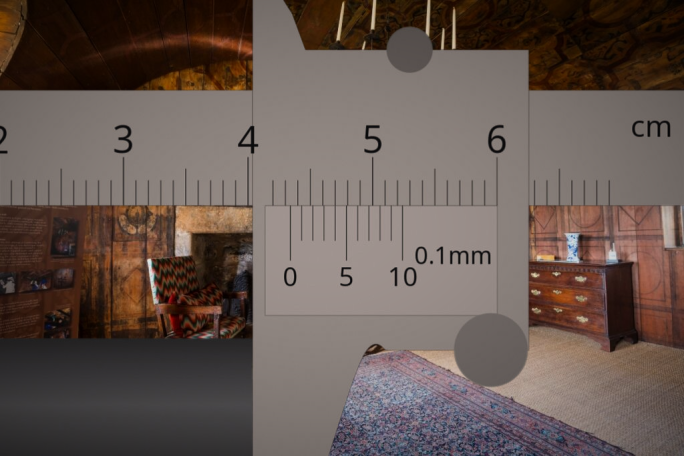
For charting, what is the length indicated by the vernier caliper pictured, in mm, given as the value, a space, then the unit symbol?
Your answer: 43.4 mm
